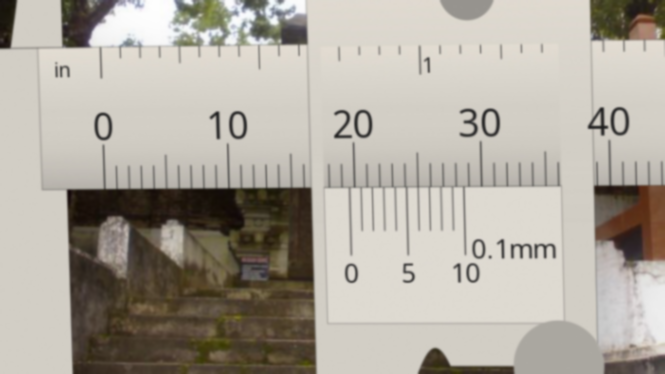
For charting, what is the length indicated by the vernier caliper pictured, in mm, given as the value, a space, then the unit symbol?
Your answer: 19.6 mm
